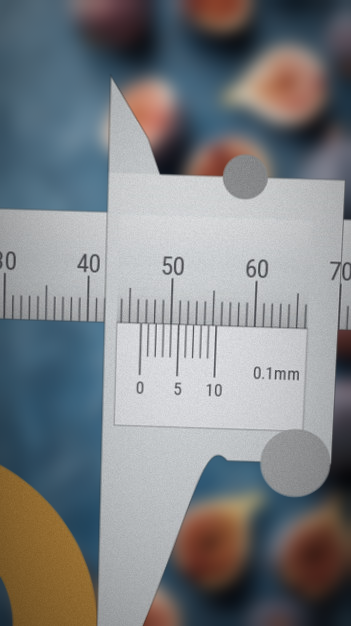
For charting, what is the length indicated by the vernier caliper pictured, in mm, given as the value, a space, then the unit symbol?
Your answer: 46.4 mm
